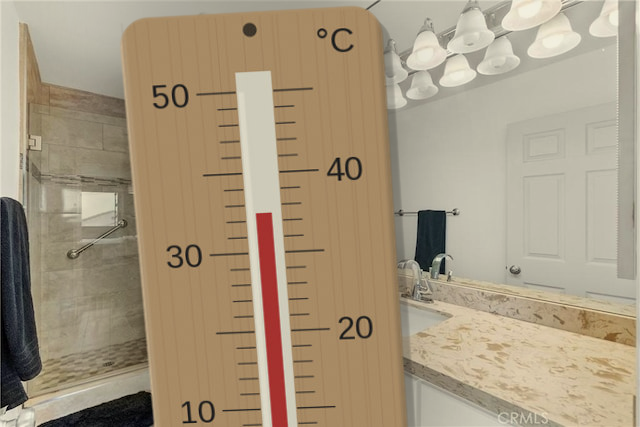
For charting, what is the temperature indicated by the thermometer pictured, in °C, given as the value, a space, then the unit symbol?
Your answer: 35 °C
